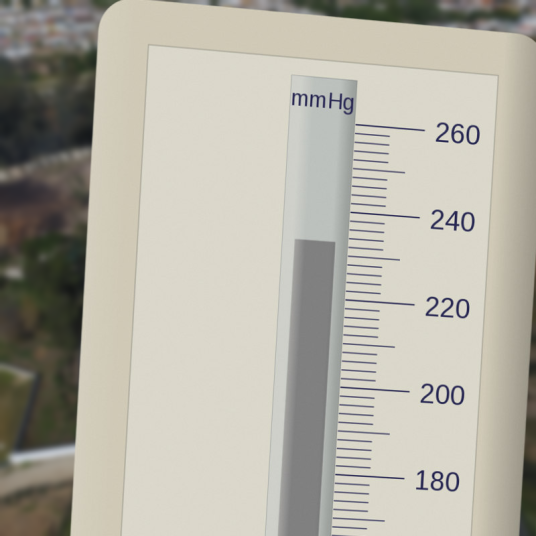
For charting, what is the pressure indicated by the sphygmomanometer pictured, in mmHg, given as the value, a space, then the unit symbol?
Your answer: 233 mmHg
